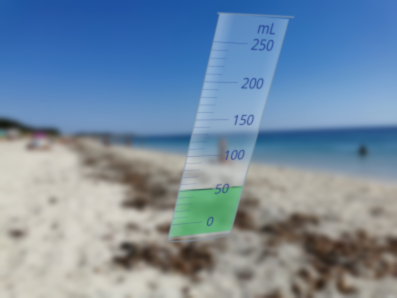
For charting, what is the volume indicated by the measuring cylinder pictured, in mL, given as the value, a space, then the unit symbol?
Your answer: 50 mL
